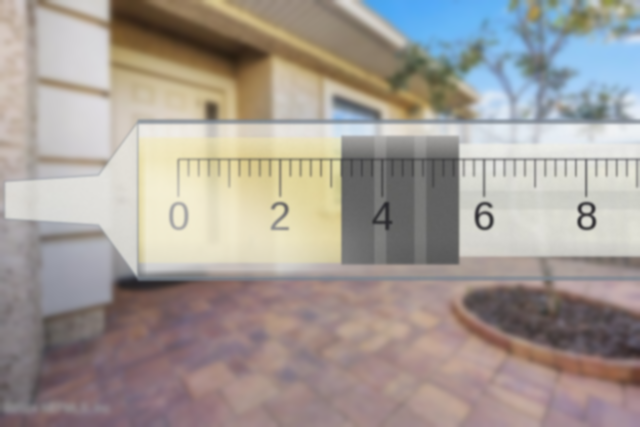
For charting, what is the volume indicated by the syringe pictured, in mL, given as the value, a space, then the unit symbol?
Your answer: 3.2 mL
